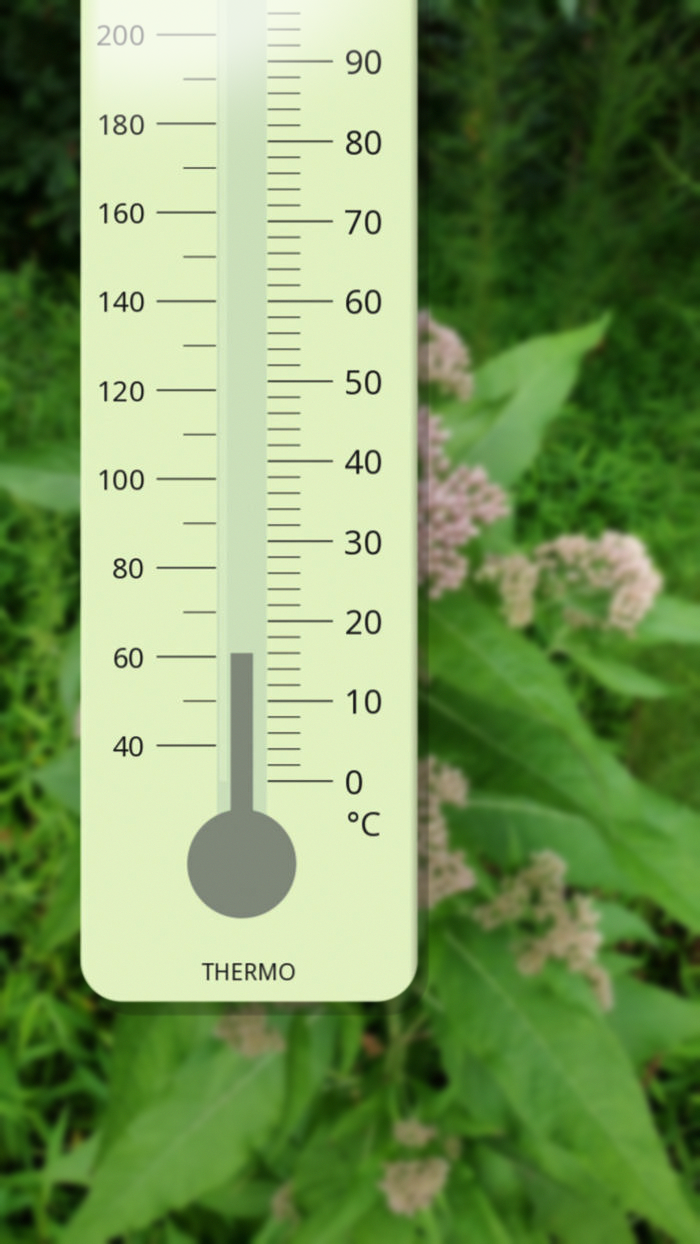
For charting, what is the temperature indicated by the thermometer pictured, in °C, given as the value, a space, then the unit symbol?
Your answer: 16 °C
